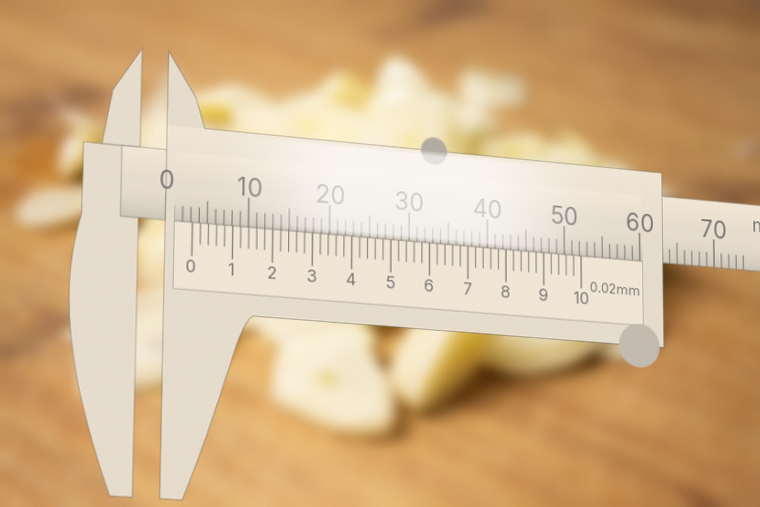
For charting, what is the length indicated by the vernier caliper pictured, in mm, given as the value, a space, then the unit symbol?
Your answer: 3.2 mm
